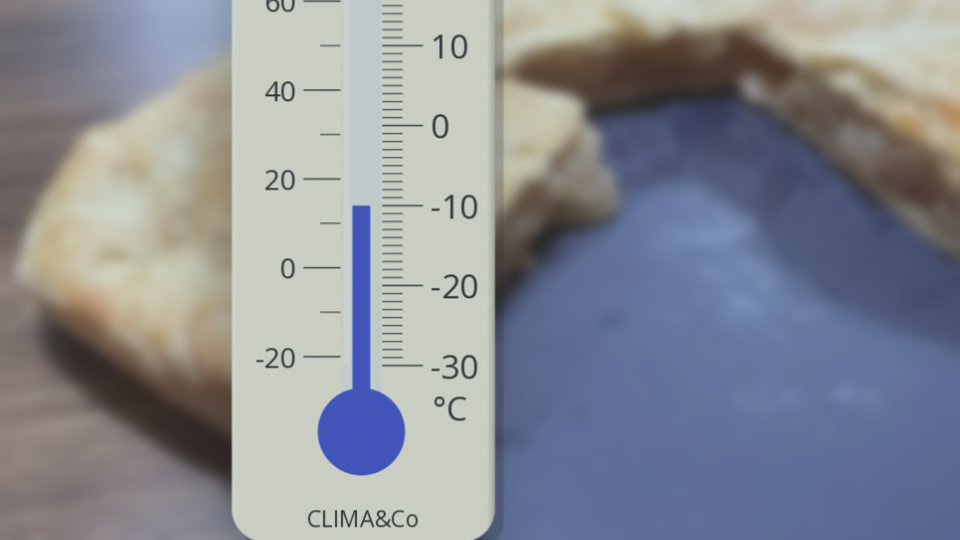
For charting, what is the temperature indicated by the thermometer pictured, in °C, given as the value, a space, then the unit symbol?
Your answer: -10 °C
